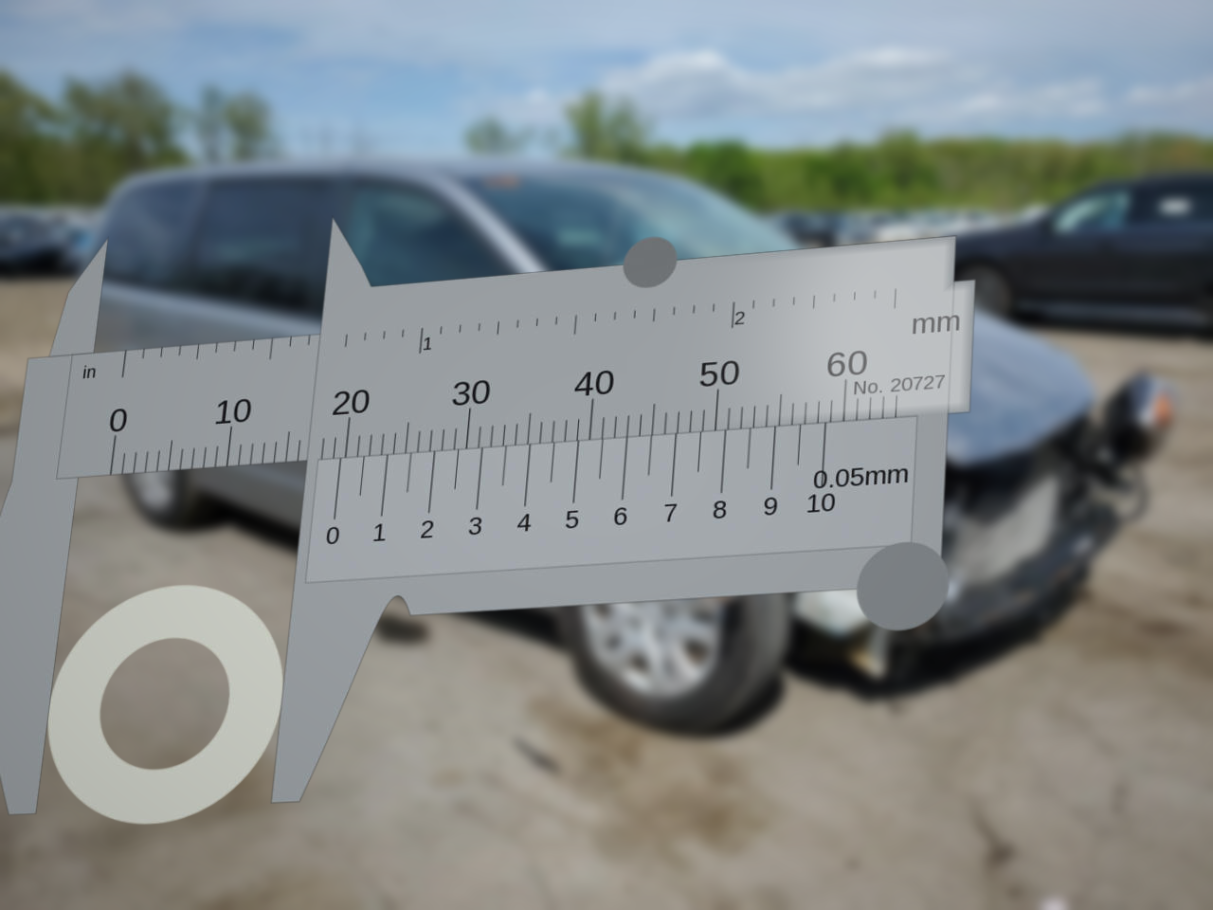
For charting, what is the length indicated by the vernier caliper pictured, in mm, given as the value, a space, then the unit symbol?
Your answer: 19.6 mm
